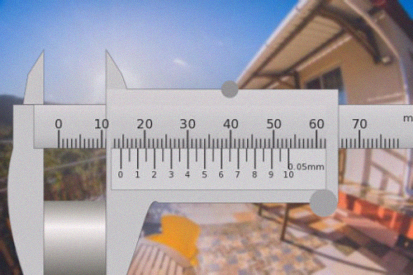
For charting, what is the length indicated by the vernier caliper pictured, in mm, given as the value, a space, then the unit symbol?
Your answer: 14.5 mm
